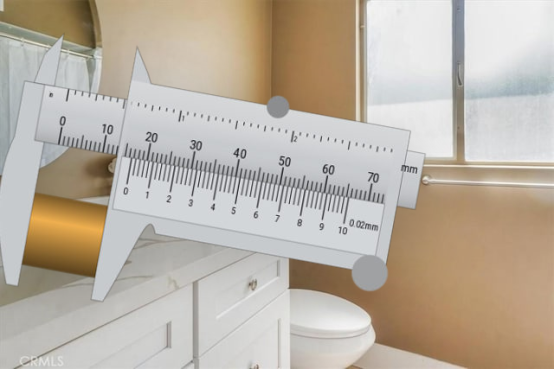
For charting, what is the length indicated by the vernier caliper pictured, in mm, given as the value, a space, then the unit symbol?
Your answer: 16.5 mm
